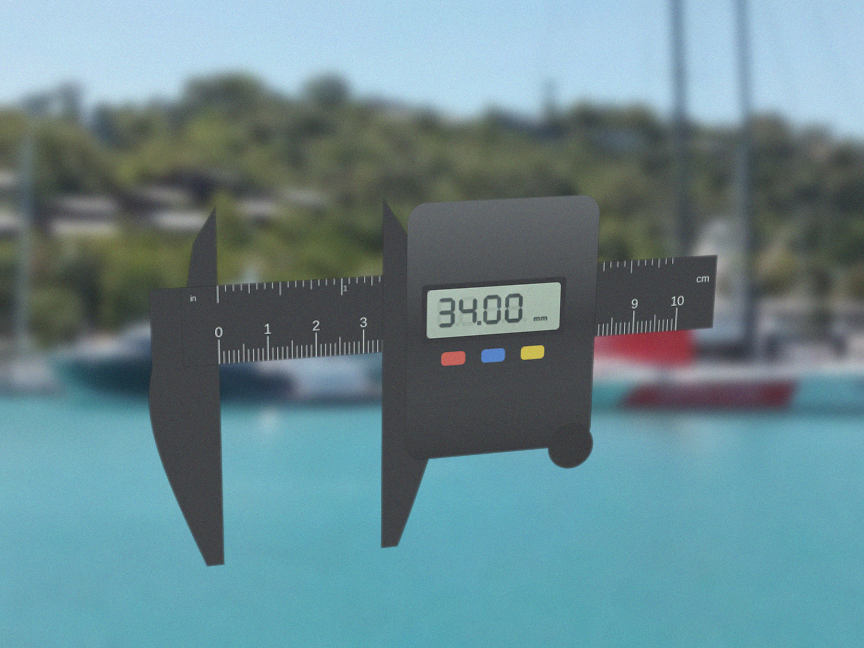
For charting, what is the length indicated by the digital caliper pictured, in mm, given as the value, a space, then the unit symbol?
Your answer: 34.00 mm
